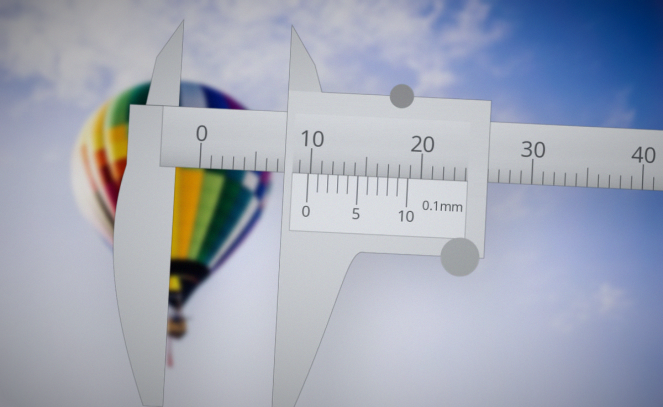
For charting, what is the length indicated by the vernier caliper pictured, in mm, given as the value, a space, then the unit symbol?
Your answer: 9.8 mm
